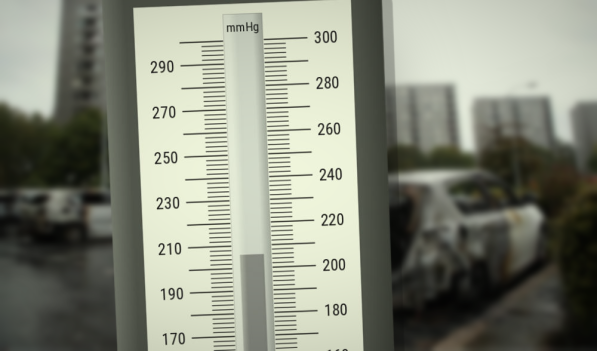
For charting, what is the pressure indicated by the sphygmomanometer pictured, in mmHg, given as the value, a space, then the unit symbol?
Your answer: 206 mmHg
